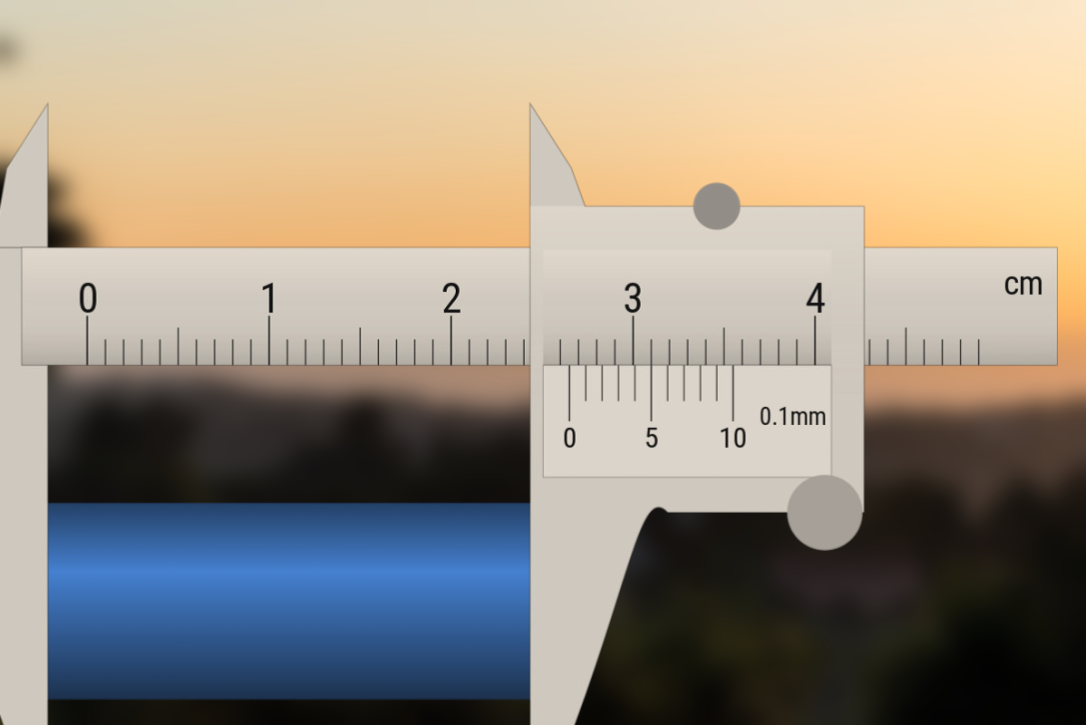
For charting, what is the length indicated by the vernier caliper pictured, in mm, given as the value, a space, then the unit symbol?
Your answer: 26.5 mm
